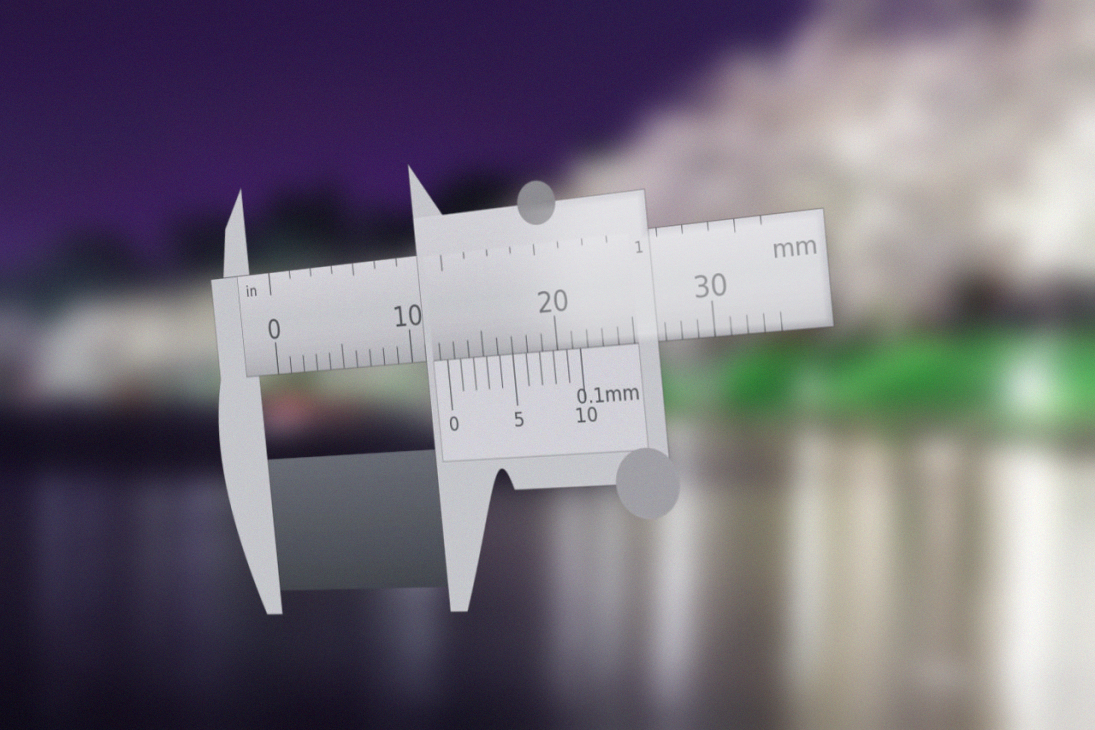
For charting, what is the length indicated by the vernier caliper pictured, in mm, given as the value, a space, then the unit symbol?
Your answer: 12.5 mm
